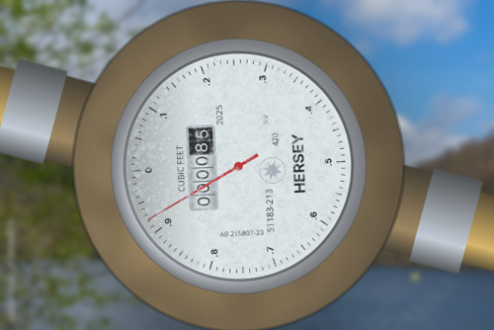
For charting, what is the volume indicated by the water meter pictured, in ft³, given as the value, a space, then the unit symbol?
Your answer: 84.92 ft³
